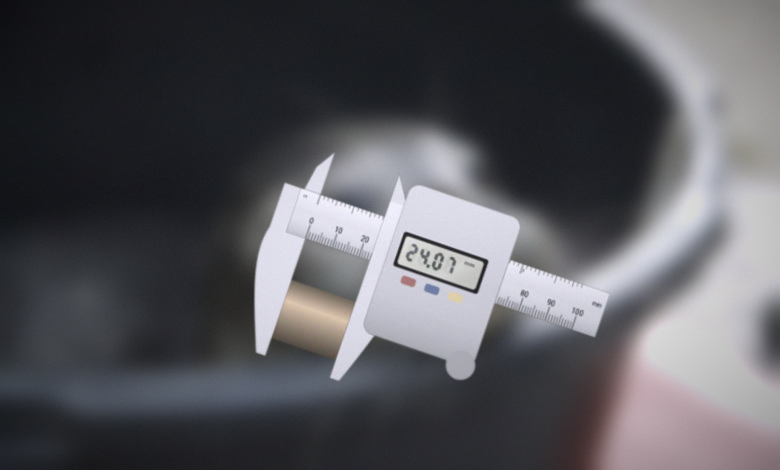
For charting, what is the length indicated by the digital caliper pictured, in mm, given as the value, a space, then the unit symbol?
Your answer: 24.07 mm
